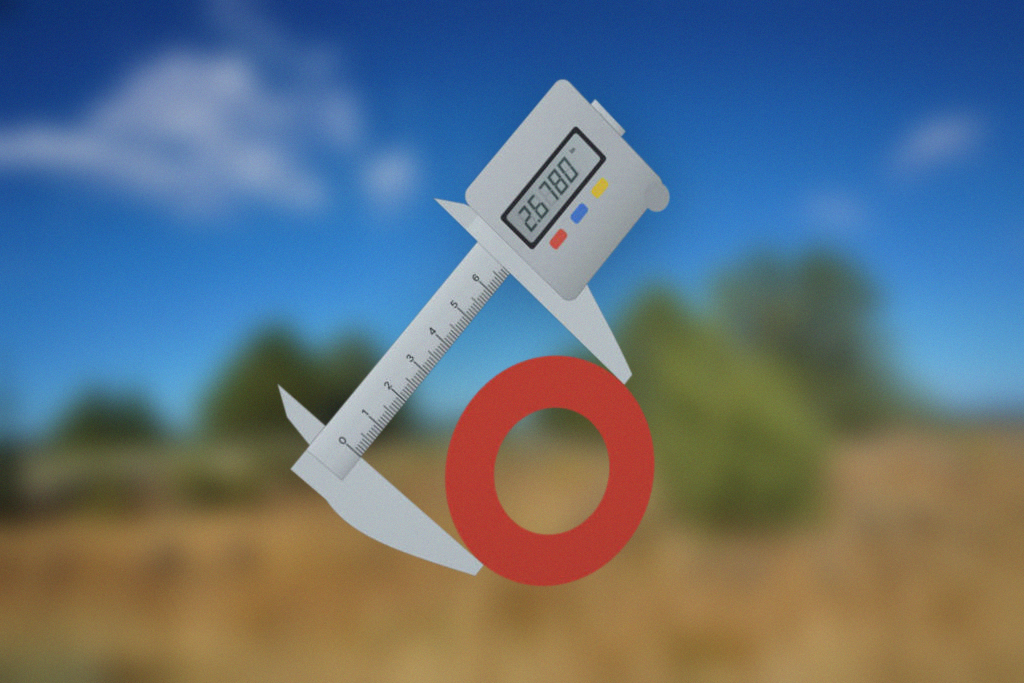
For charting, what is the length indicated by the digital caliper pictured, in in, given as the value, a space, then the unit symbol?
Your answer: 2.6780 in
